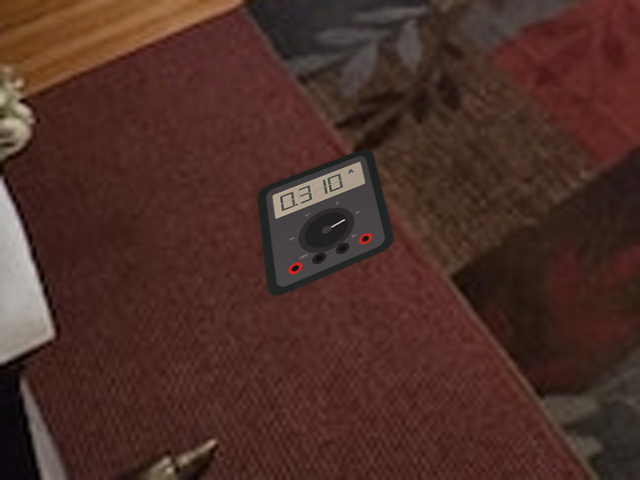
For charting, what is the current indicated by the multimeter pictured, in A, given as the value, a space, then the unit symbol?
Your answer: 0.310 A
